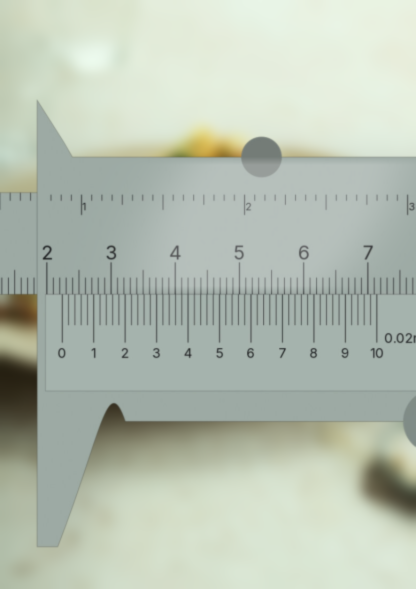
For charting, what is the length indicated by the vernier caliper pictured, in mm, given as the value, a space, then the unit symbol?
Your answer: 22.4 mm
